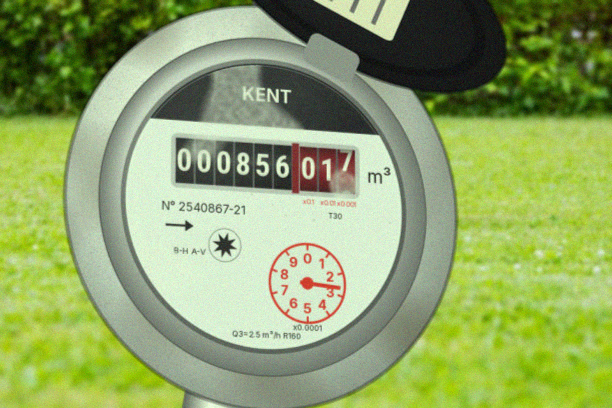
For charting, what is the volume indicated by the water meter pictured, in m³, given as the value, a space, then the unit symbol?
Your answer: 856.0172 m³
